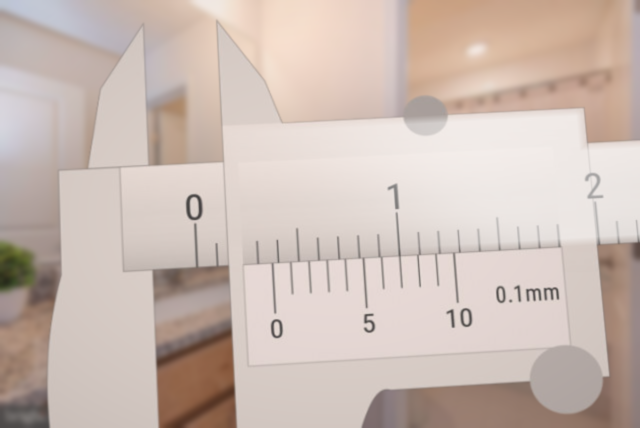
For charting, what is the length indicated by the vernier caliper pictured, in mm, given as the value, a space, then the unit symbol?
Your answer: 3.7 mm
